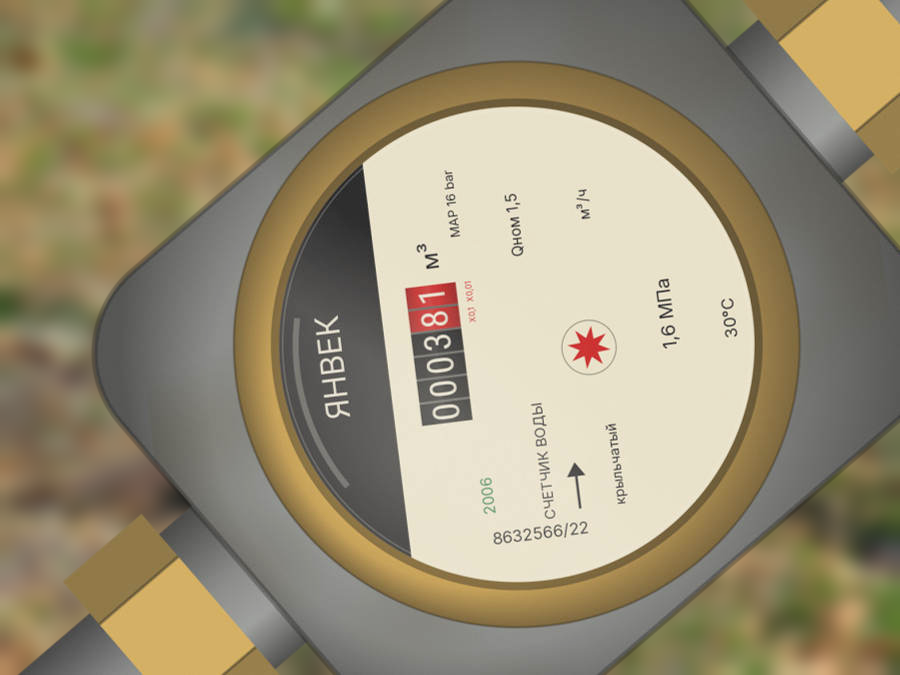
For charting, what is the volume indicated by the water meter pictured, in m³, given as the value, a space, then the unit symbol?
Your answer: 3.81 m³
